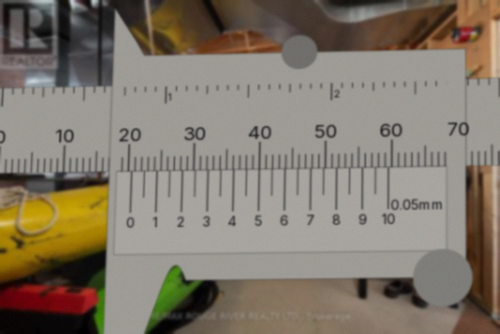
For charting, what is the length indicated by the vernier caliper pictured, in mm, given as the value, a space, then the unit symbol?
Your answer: 20.5 mm
